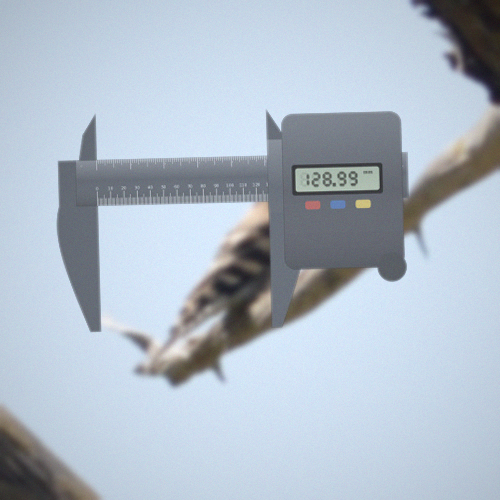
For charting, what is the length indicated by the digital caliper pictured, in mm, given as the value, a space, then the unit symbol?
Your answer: 128.99 mm
